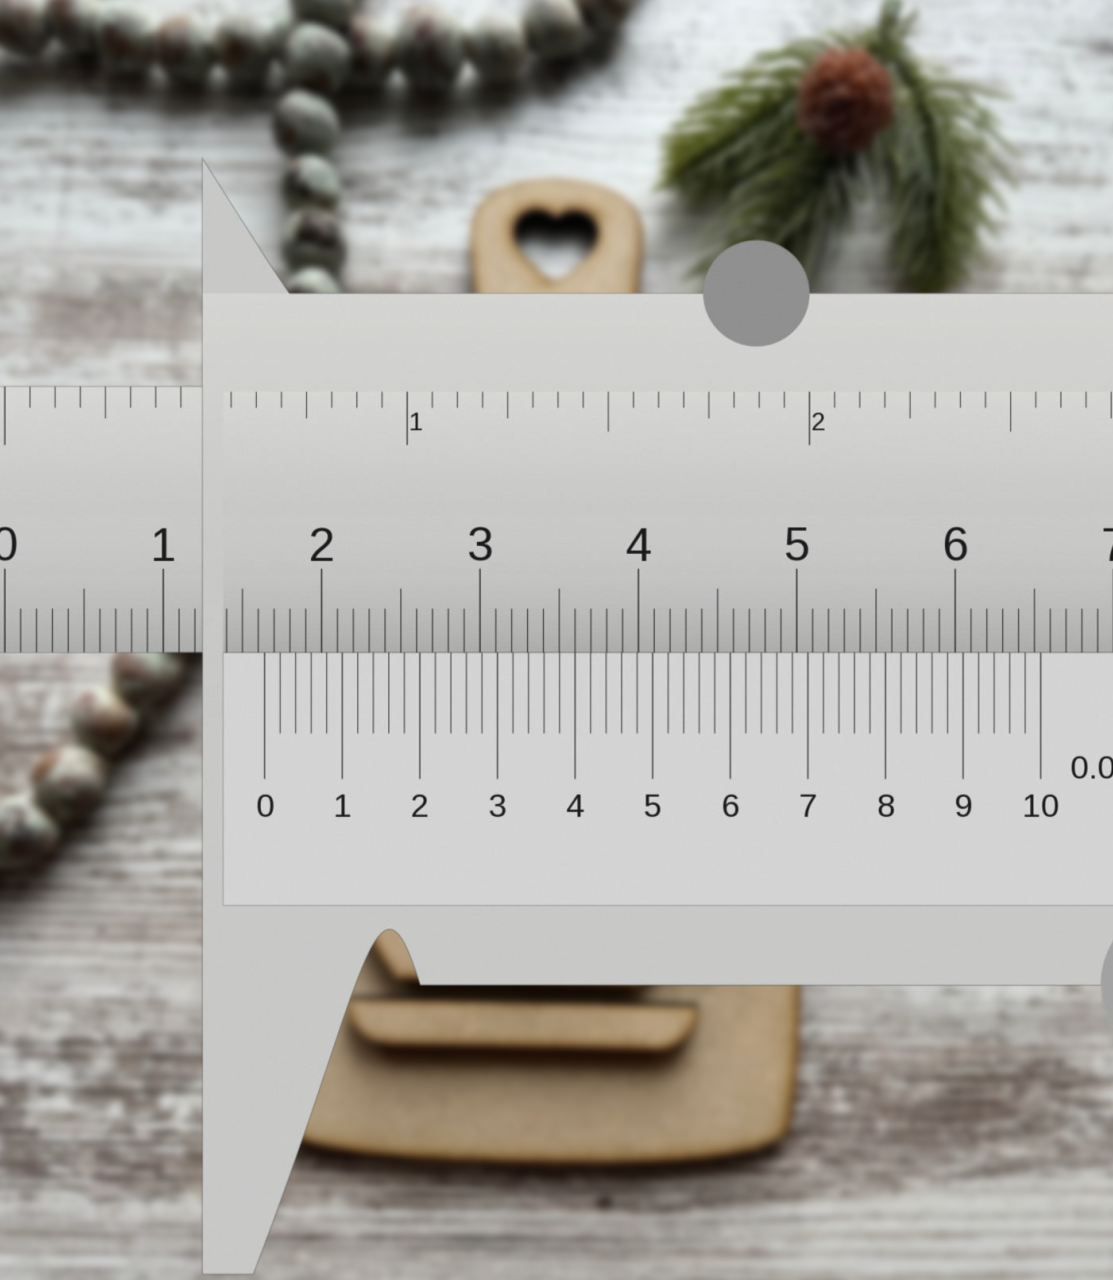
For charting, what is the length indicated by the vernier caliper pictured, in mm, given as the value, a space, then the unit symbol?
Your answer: 16.4 mm
